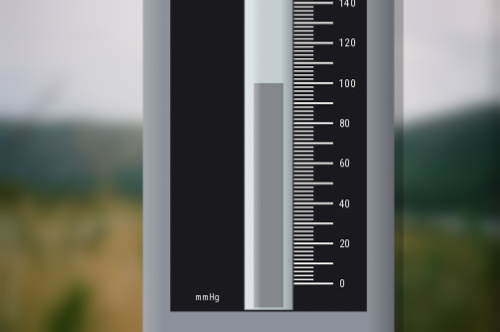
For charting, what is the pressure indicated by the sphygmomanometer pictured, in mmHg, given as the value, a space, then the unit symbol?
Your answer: 100 mmHg
